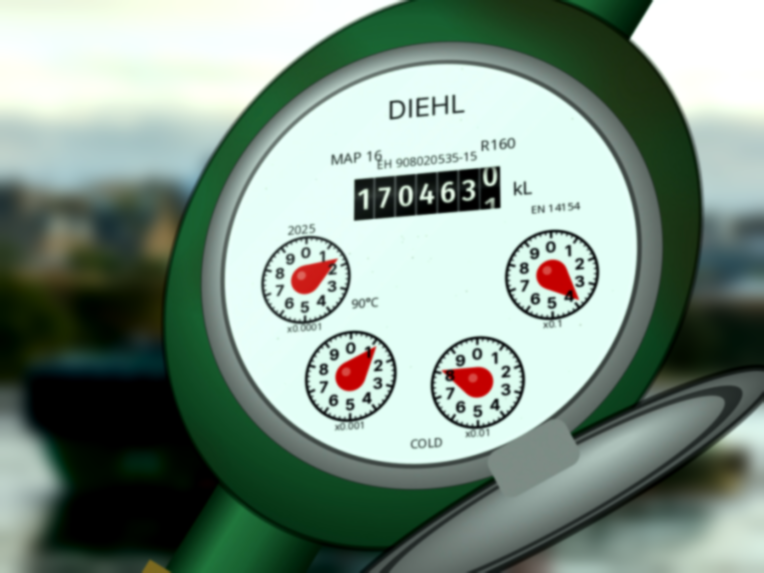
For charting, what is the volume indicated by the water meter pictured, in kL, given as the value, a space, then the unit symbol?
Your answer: 1704630.3811 kL
